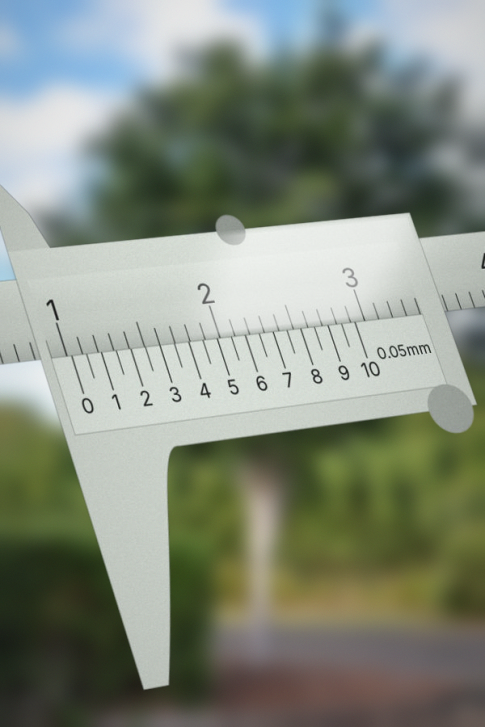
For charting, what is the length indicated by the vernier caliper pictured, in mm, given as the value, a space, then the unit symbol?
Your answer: 10.3 mm
